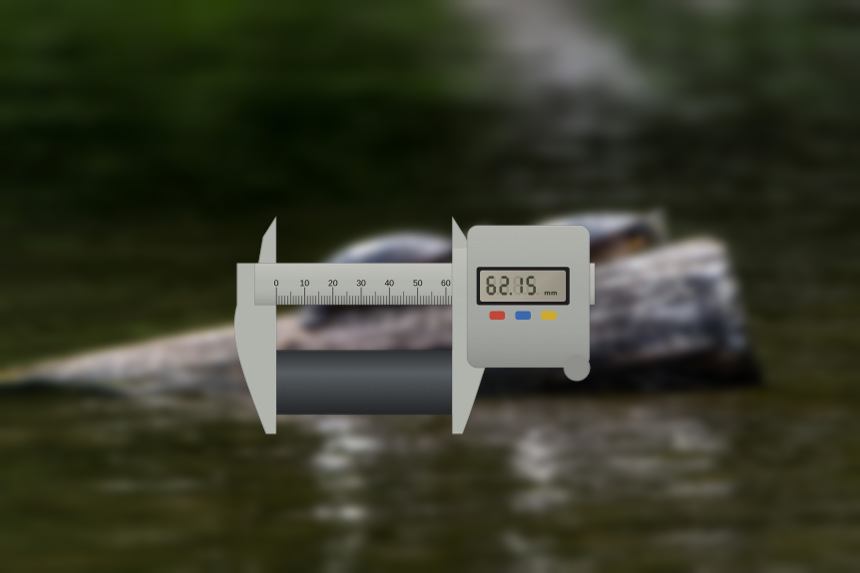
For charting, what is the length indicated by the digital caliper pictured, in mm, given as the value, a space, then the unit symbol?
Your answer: 62.15 mm
